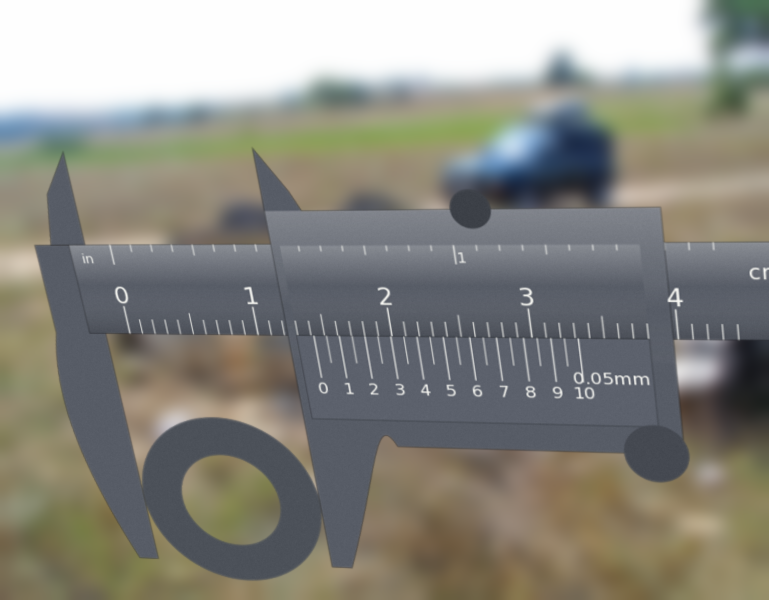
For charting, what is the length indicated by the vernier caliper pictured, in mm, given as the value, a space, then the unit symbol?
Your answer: 14.2 mm
